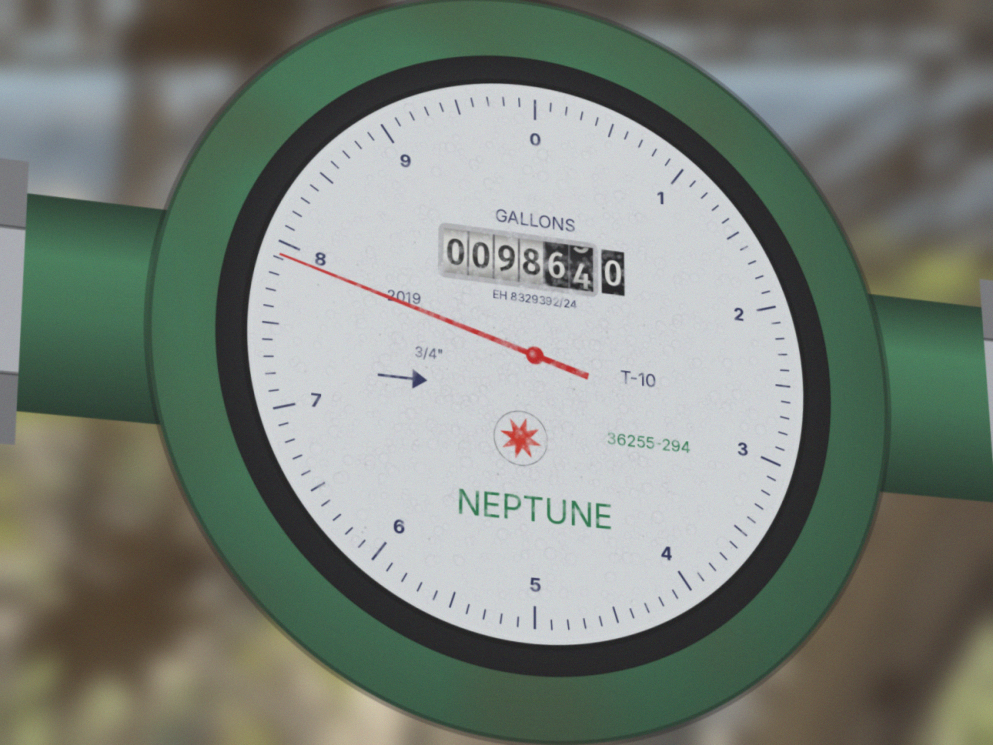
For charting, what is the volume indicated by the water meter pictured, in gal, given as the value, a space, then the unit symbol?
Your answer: 98637.9 gal
